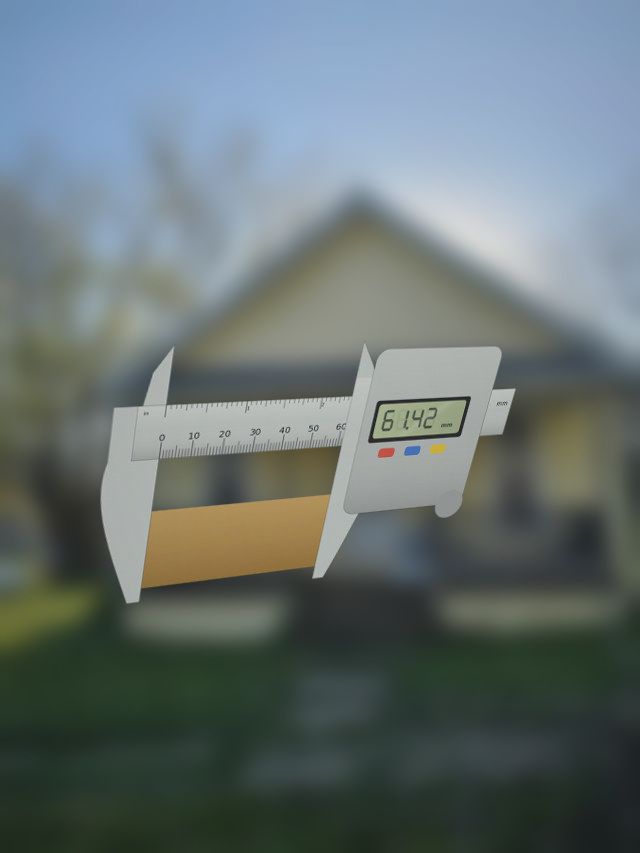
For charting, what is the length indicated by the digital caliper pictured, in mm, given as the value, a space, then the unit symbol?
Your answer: 61.42 mm
